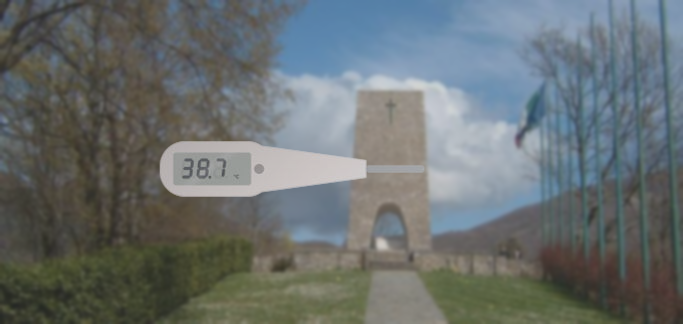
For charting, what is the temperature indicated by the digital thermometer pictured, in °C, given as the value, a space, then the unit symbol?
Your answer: 38.7 °C
